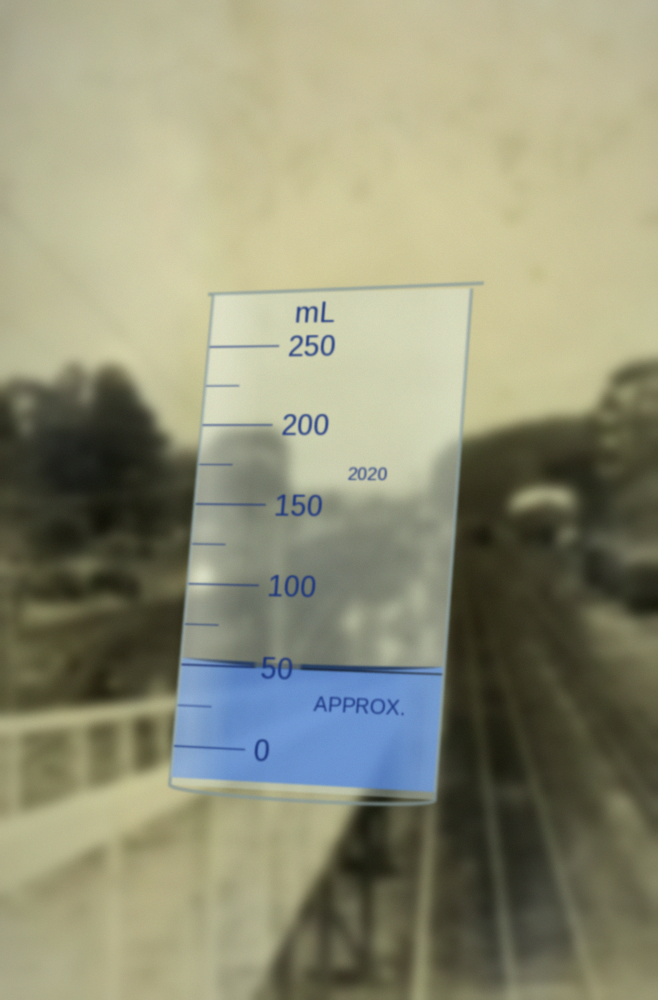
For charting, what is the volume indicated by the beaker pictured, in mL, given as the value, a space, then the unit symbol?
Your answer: 50 mL
